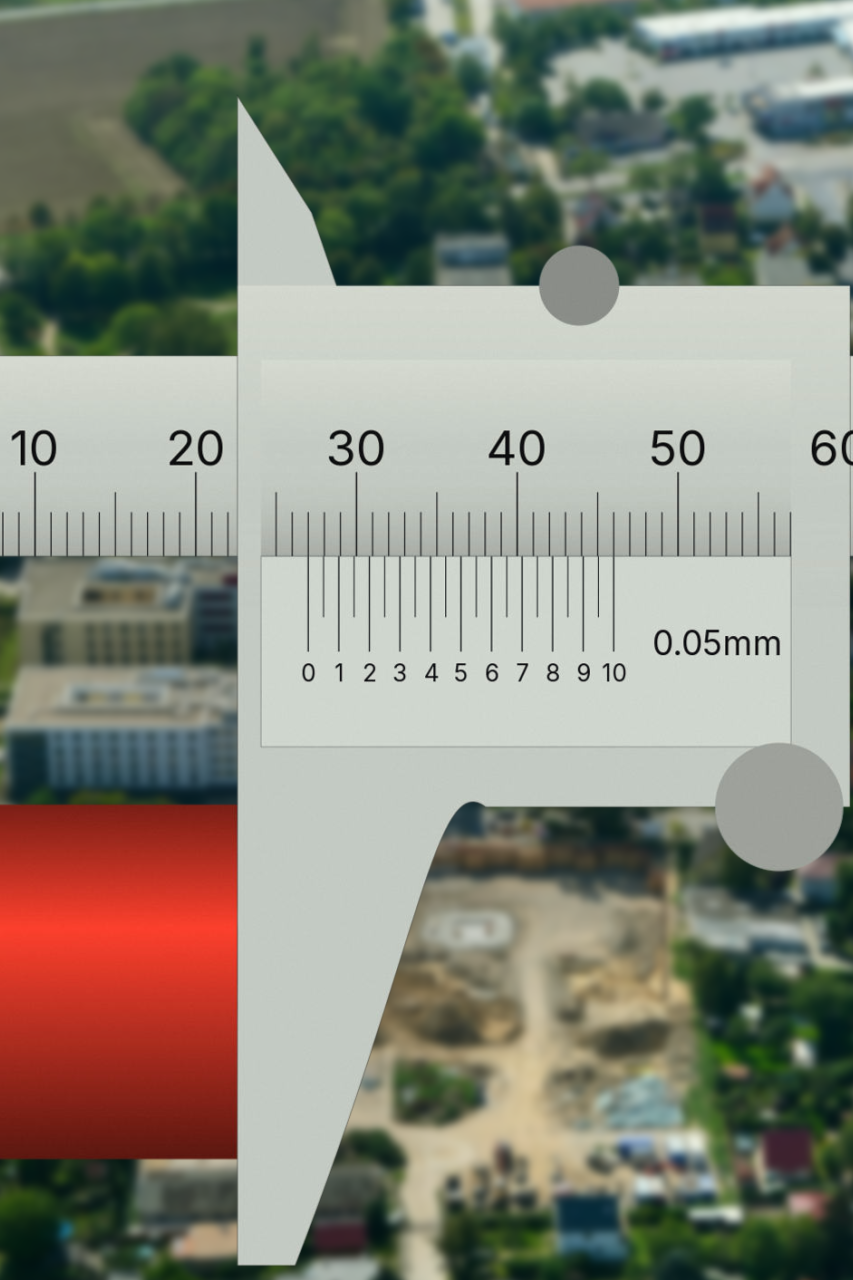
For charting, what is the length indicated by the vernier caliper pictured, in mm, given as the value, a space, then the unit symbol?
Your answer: 27.0 mm
